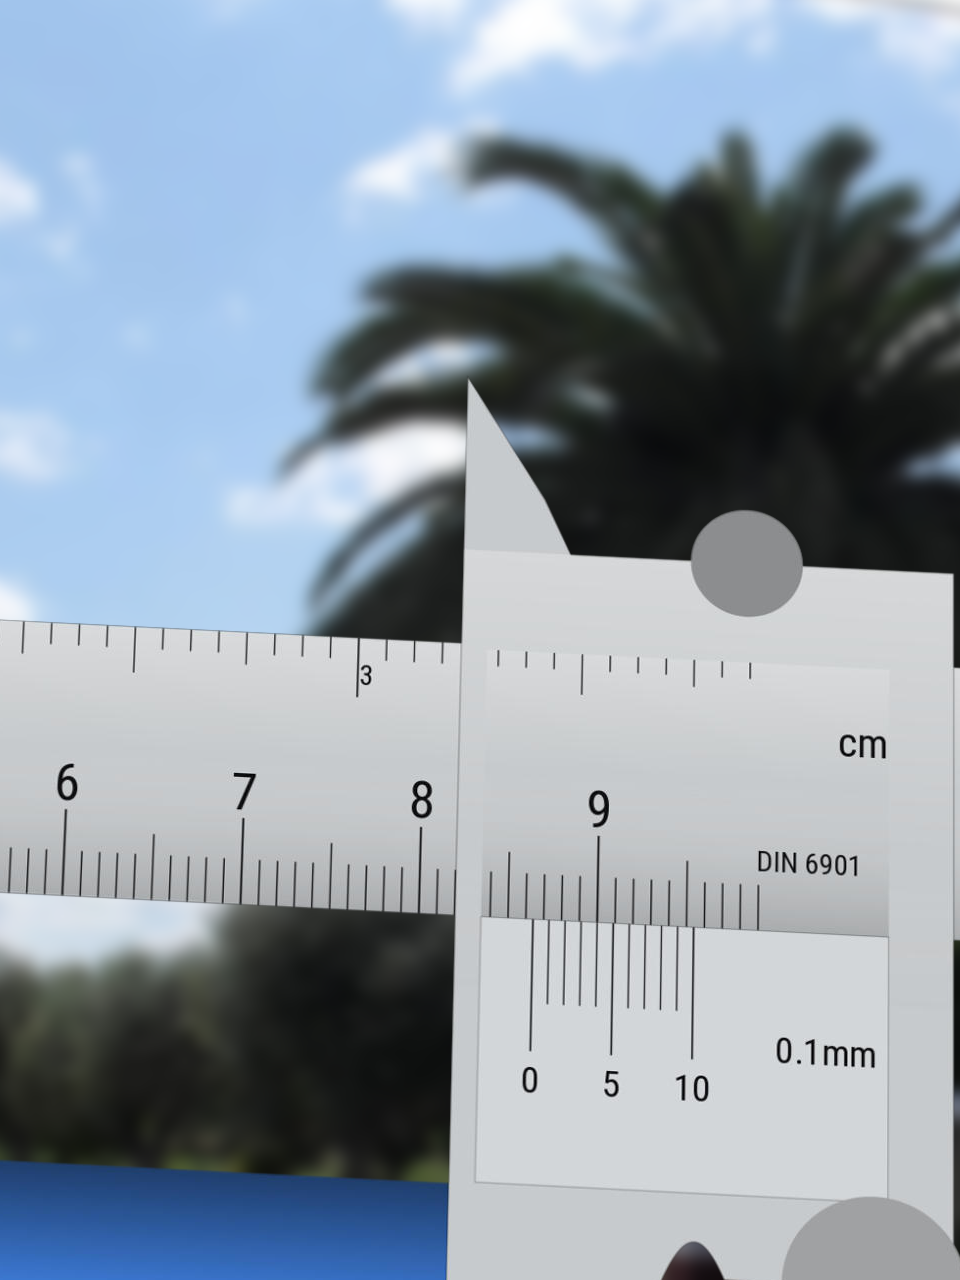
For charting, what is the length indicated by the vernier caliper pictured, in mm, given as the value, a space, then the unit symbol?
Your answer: 86.4 mm
